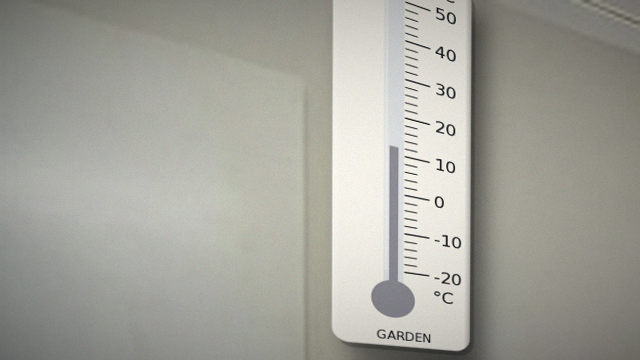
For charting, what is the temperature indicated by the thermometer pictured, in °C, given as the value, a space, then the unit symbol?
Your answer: 12 °C
